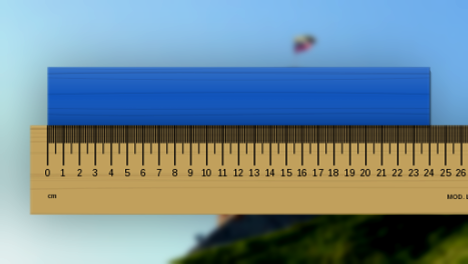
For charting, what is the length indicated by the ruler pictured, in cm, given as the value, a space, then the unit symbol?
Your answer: 24 cm
